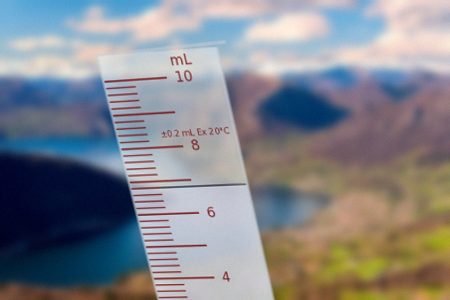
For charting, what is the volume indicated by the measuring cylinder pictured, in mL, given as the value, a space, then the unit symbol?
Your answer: 6.8 mL
